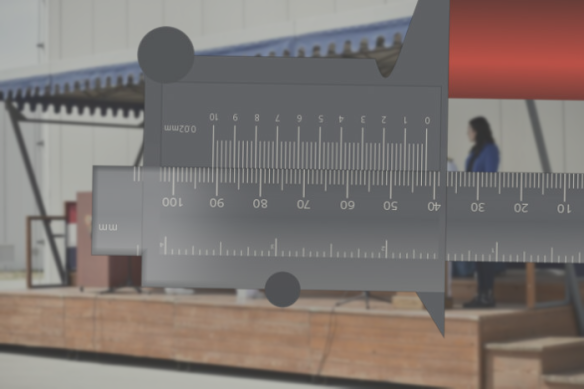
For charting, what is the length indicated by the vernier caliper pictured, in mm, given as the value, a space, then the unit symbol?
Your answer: 42.0 mm
